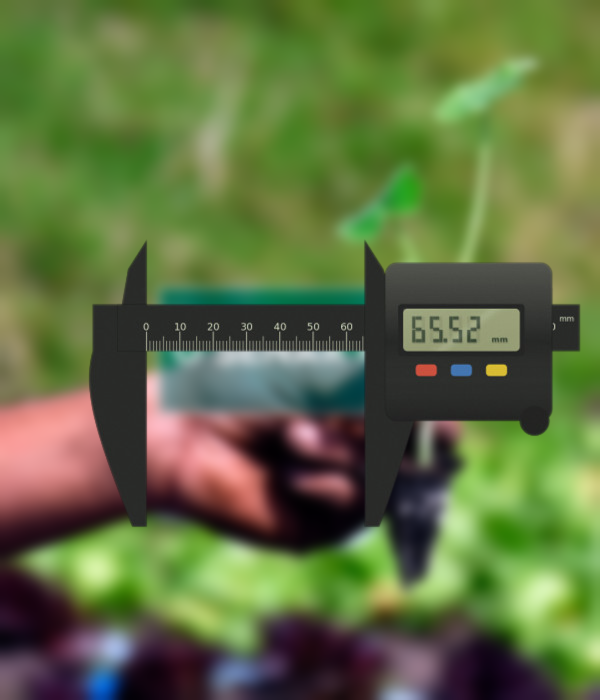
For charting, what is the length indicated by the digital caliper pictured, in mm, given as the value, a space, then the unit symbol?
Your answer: 65.52 mm
